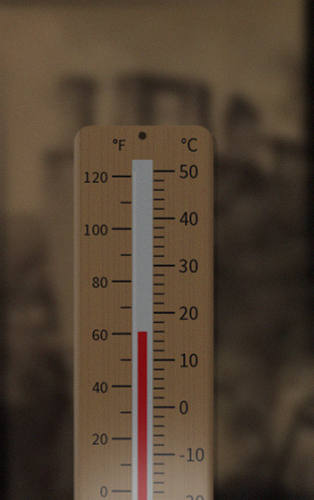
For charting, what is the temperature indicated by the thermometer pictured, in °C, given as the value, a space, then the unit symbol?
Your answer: 16 °C
